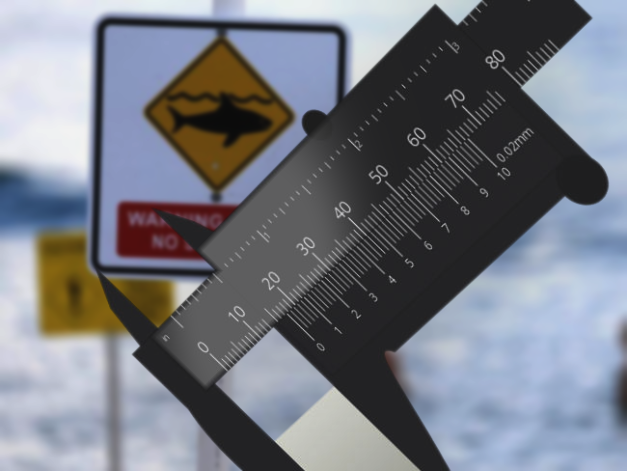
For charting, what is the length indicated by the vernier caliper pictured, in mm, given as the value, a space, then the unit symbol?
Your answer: 17.5 mm
